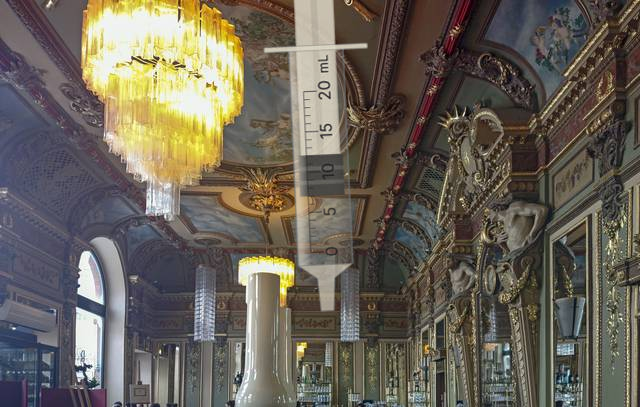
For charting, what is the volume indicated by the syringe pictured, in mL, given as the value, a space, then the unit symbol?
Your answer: 7 mL
